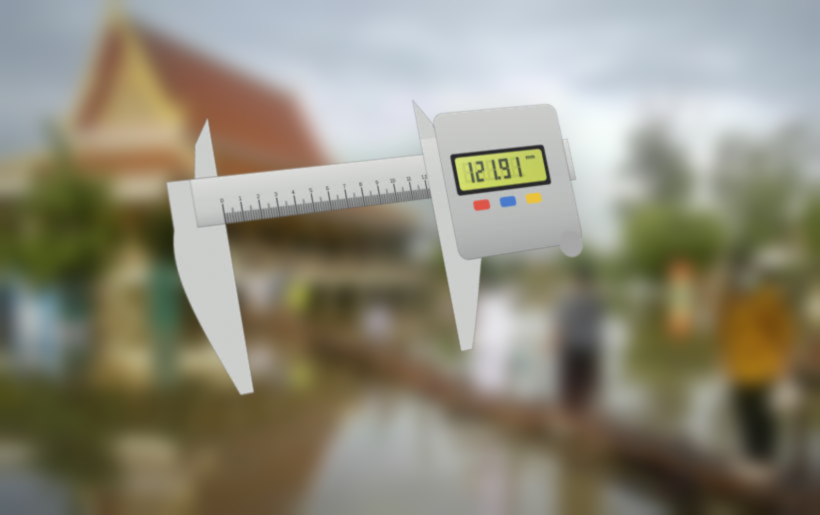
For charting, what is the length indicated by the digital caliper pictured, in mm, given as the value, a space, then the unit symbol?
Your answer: 121.91 mm
